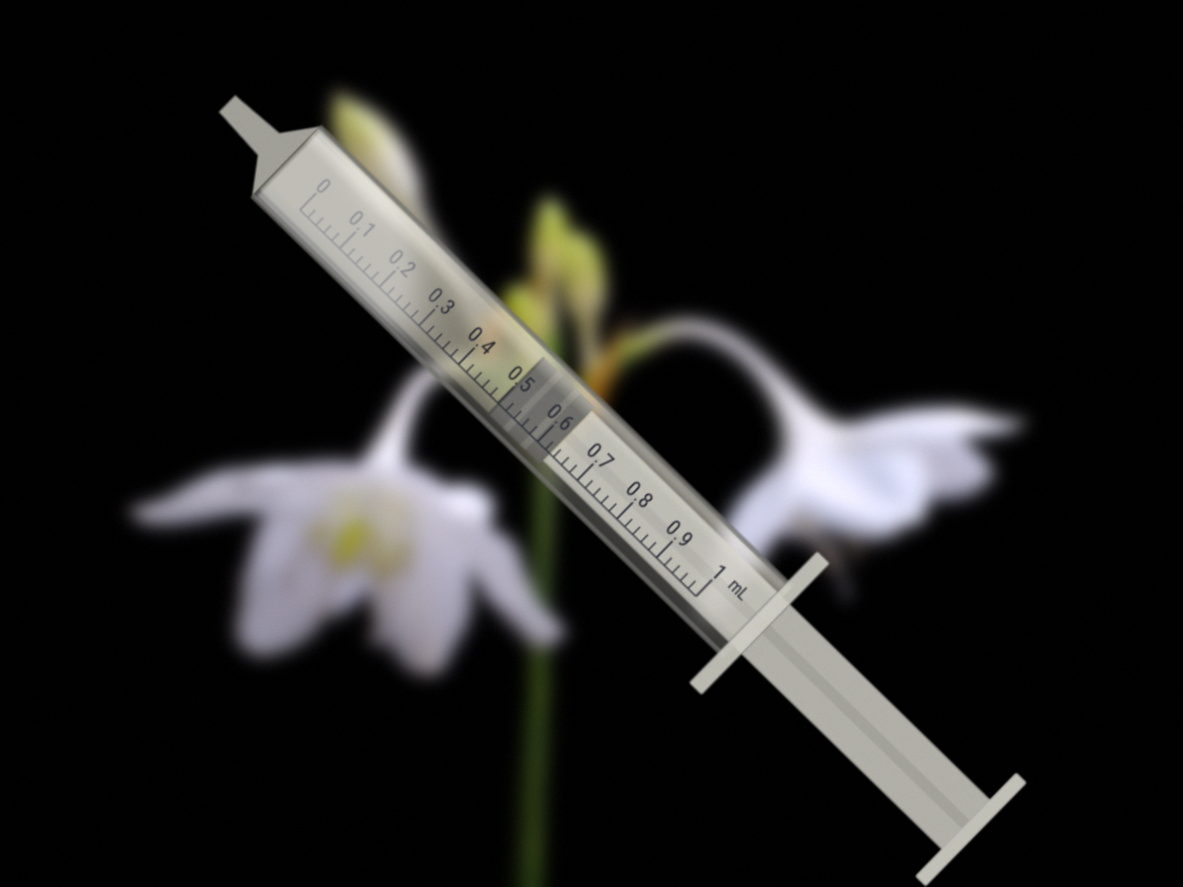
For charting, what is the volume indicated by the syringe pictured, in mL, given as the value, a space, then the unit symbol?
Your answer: 0.5 mL
